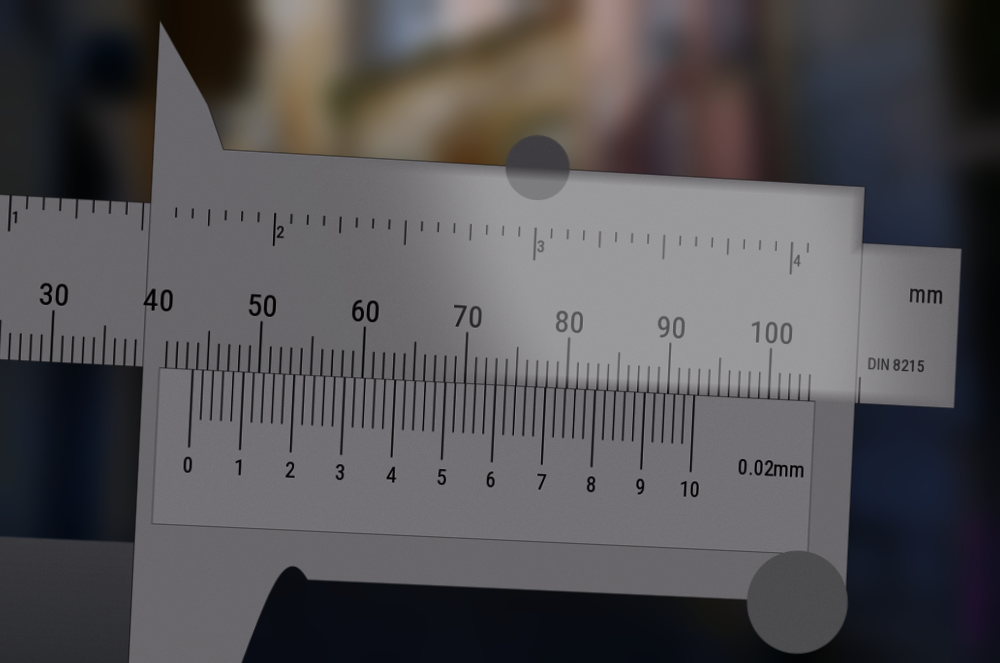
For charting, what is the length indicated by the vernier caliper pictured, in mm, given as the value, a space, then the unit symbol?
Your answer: 43.6 mm
